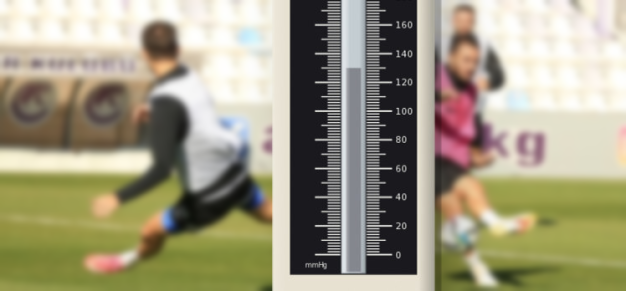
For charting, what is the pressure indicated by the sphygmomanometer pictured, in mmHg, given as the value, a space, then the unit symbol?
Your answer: 130 mmHg
